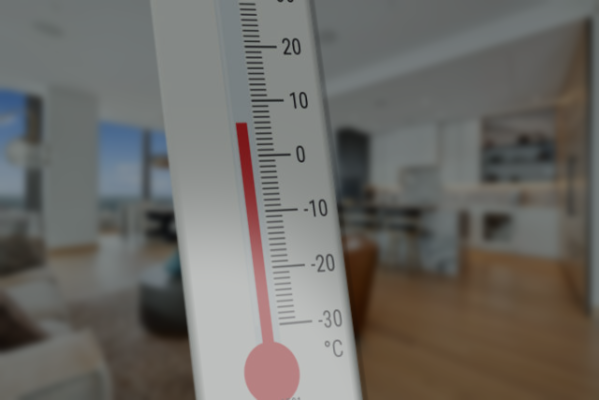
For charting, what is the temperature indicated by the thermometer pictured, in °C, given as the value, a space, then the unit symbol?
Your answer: 6 °C
